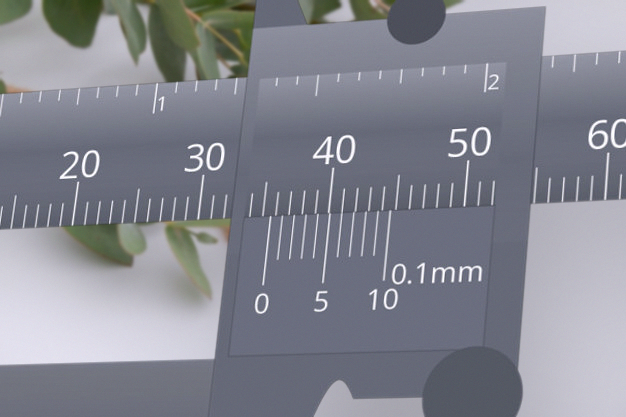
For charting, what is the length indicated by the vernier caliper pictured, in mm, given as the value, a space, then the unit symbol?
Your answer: 35.6 mm
